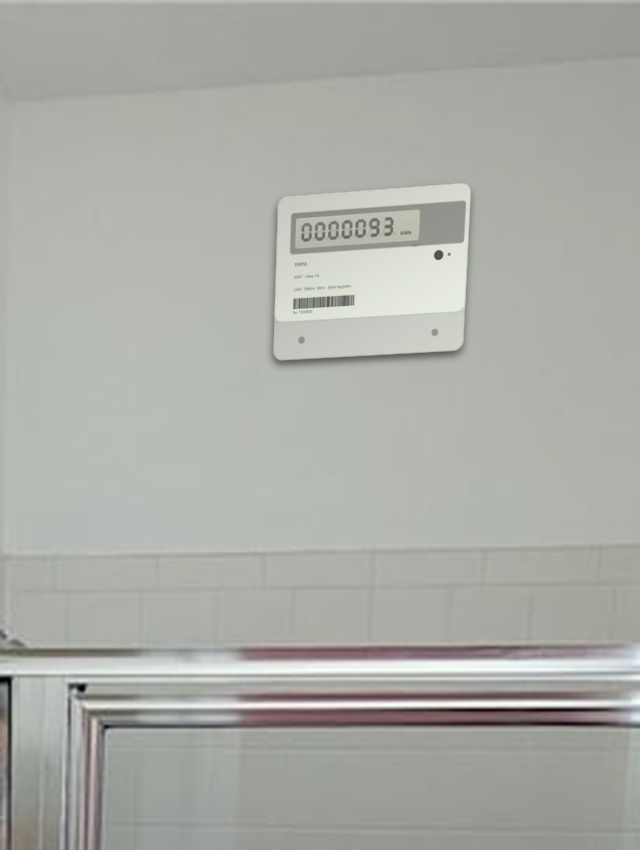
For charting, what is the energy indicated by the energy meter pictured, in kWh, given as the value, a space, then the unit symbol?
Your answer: 93 kWh
